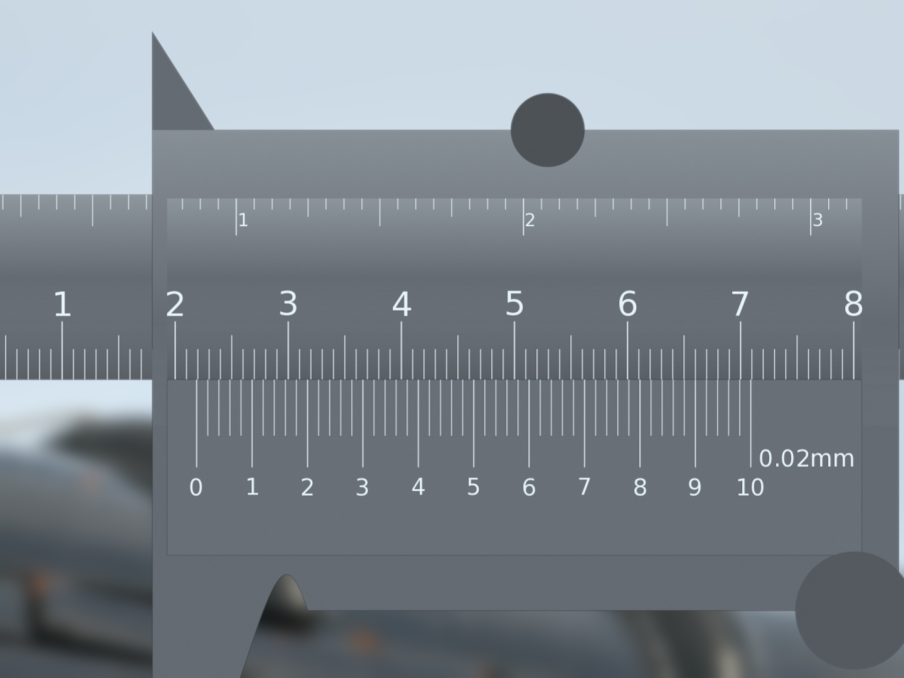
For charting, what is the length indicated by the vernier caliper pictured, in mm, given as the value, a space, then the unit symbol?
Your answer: 21.9 mm
